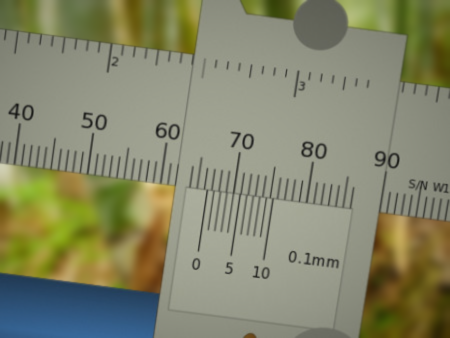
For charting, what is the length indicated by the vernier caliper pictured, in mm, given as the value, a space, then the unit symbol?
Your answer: 66.4 mm
